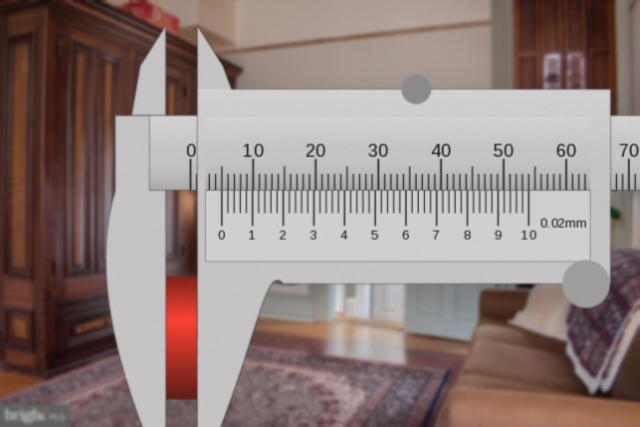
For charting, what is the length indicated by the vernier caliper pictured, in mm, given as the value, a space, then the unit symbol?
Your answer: 5.0 mm
